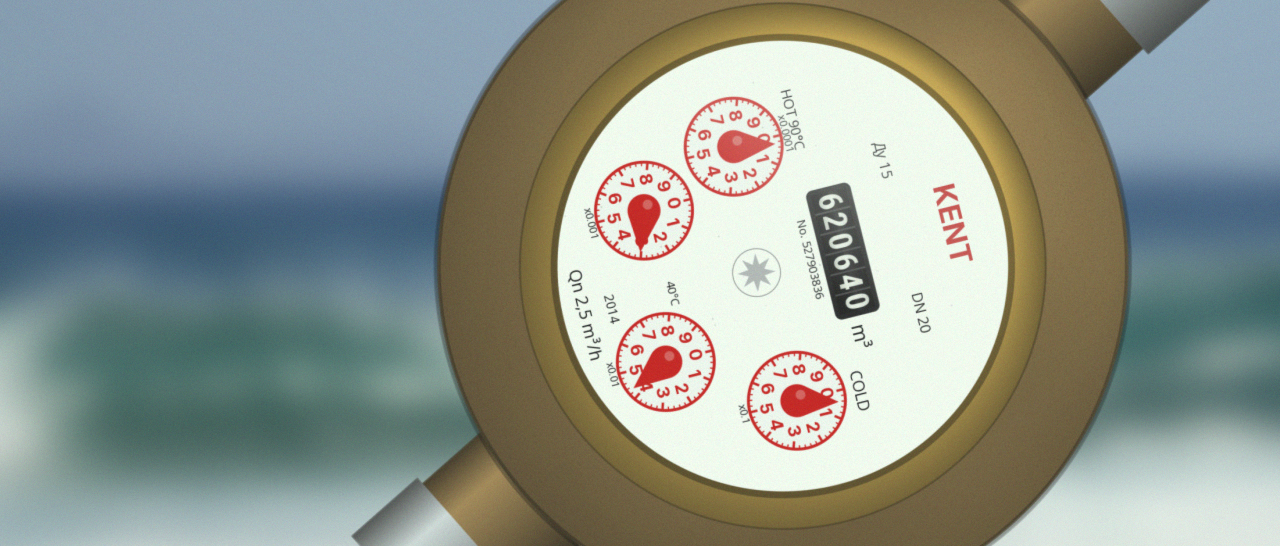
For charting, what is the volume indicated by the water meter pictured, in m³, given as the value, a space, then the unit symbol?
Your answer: 620640.0430 m³
